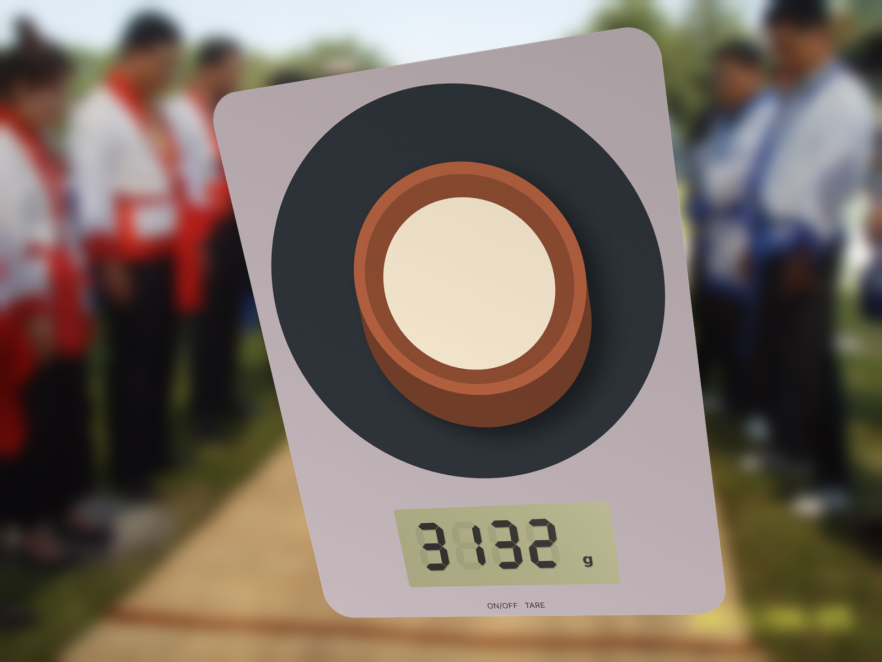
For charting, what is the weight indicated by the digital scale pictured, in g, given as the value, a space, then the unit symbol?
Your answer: 3132 g
